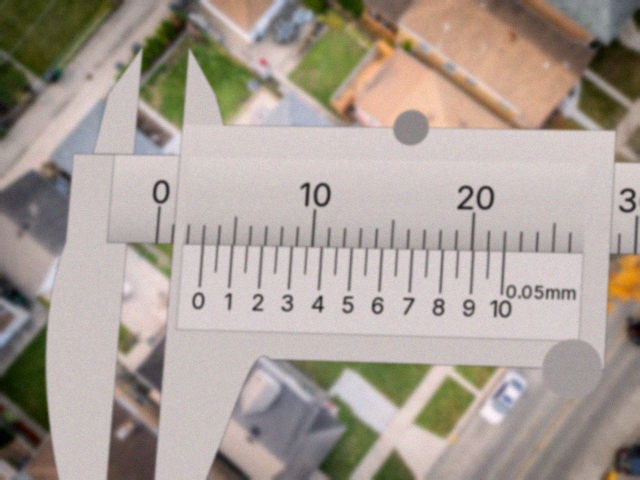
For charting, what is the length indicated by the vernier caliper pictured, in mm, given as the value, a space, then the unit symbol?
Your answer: 3.0 mm
